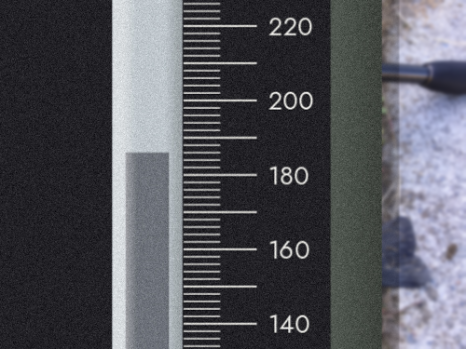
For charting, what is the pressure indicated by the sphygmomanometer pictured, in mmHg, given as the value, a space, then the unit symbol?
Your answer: 186 mmHg
